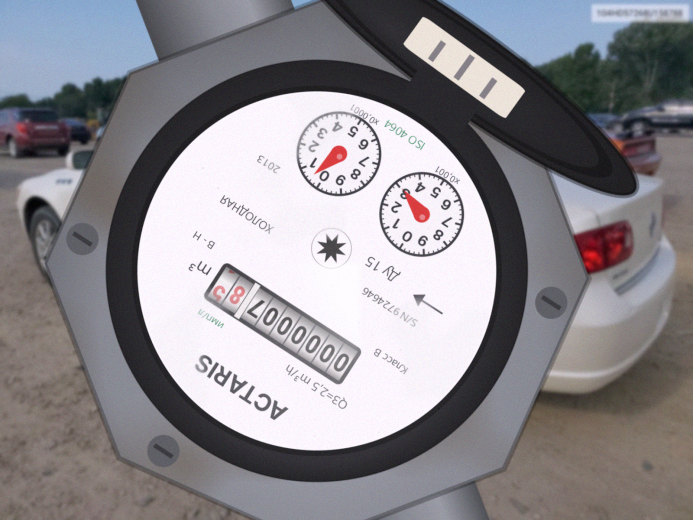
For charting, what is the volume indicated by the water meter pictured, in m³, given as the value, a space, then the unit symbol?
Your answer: 7.8530 m³
